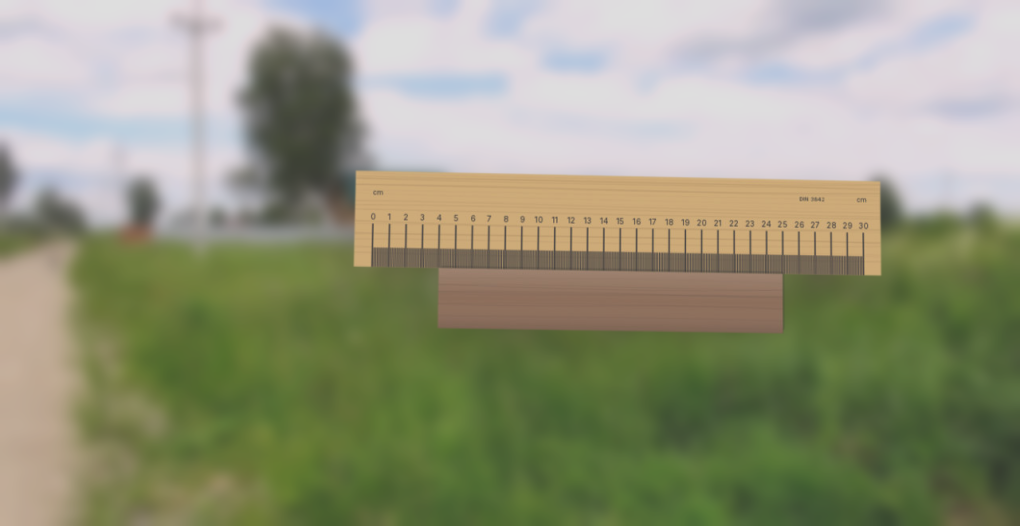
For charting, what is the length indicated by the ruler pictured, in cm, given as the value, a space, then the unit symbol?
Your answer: 21 cm
